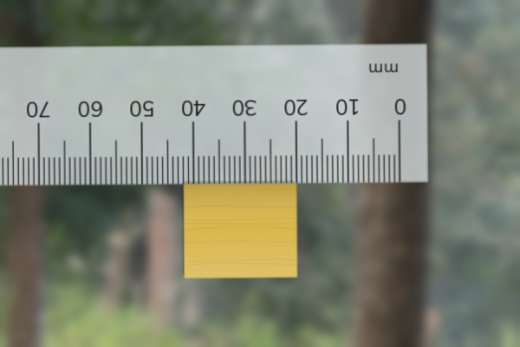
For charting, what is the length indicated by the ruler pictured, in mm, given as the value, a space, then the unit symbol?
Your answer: 22 mm
